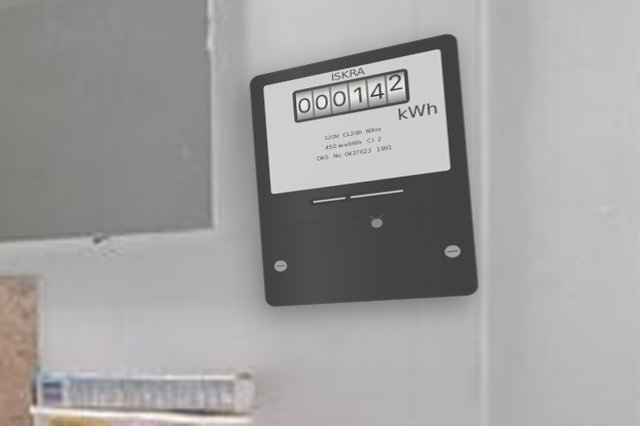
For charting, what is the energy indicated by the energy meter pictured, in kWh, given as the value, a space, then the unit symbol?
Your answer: 142 kWh
